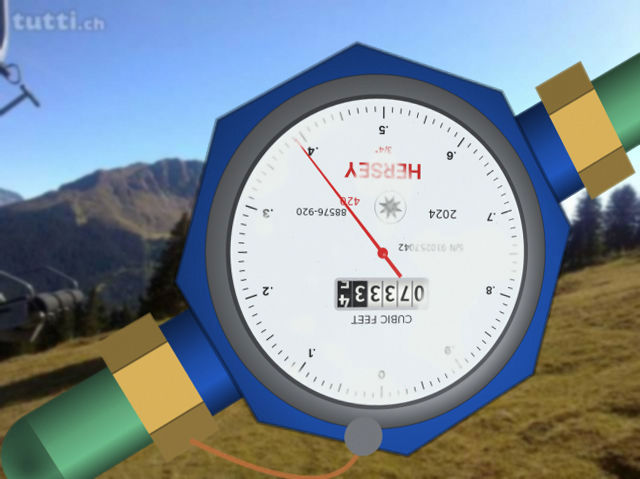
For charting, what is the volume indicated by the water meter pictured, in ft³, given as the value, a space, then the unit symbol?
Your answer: 73334.39 ft³
